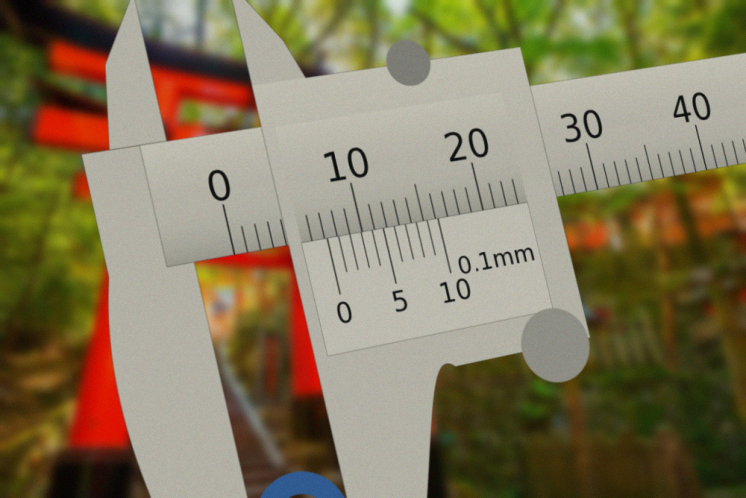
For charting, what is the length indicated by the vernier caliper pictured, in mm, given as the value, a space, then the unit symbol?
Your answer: 7.2 mm
